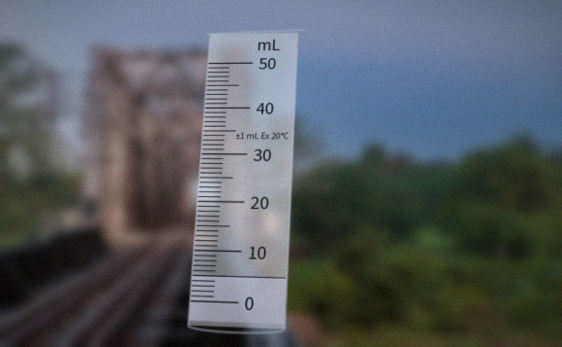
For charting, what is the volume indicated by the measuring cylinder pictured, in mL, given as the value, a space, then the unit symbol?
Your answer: 5 mL
